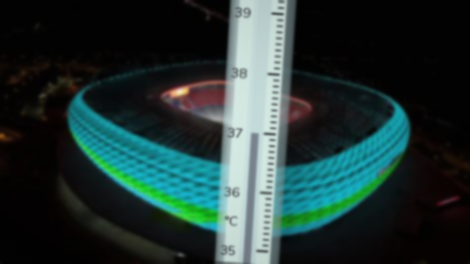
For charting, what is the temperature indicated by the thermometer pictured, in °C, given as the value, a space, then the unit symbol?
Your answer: 37 °C
